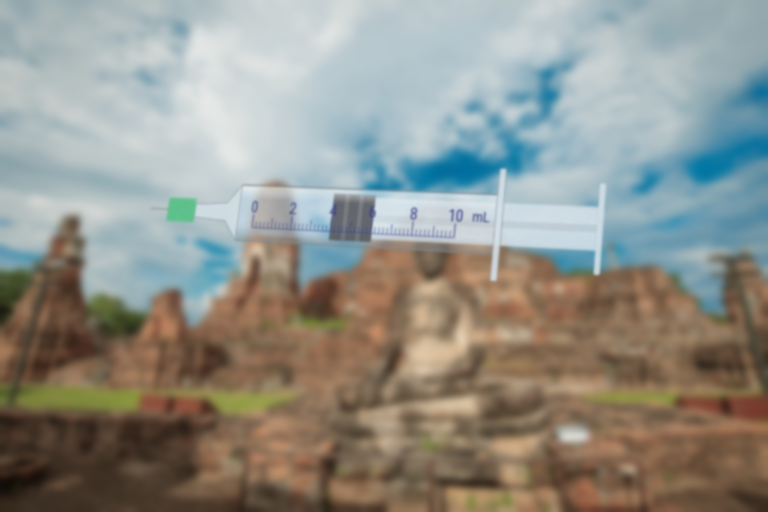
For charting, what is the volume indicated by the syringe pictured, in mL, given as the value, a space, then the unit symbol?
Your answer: 4 mL
